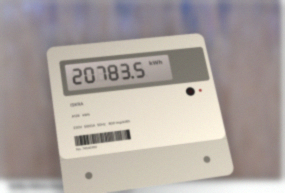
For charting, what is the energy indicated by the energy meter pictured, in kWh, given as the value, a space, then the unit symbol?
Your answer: 20783.5 kWh
